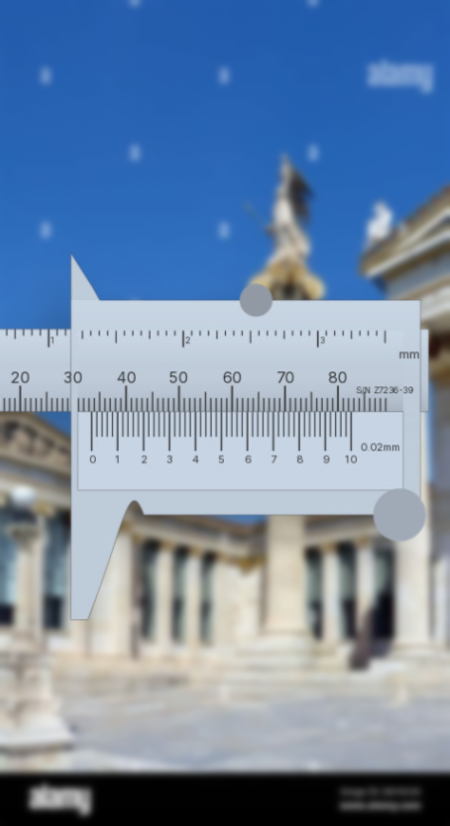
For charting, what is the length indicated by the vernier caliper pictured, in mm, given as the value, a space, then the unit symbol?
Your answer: 33.5 mm
